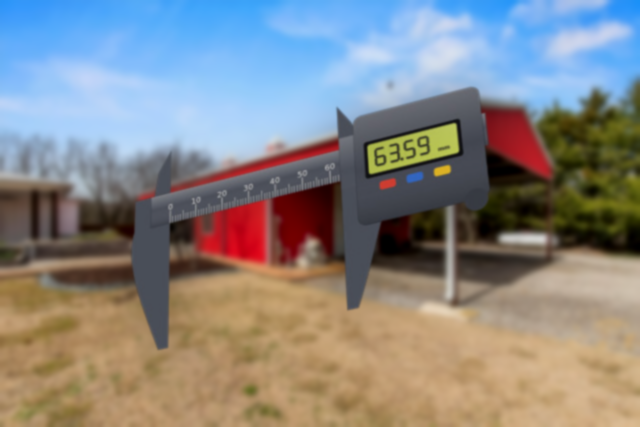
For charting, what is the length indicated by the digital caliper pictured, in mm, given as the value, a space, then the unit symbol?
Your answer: 63.59 mm
